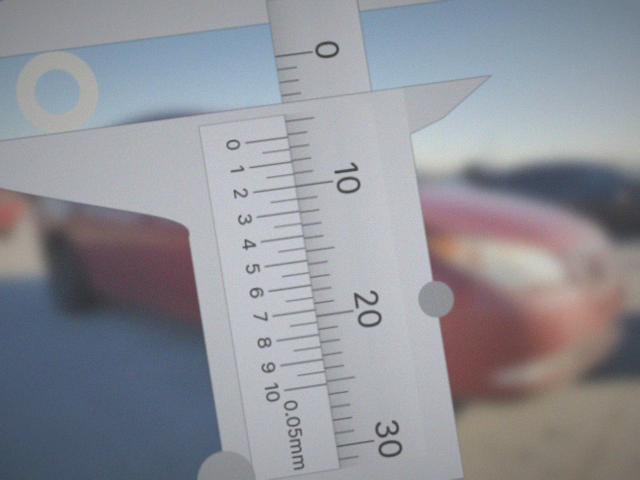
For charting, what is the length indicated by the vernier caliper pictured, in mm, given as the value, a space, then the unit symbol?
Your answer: 6.2 mm
